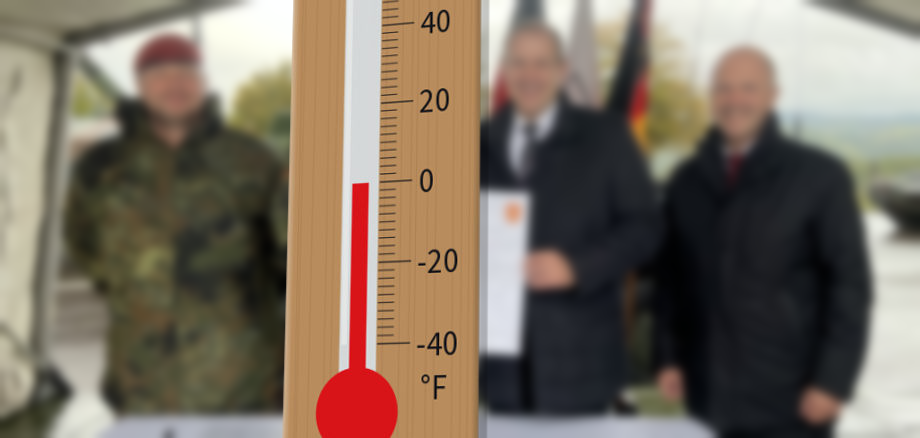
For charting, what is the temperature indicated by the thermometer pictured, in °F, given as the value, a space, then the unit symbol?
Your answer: 0 °F
